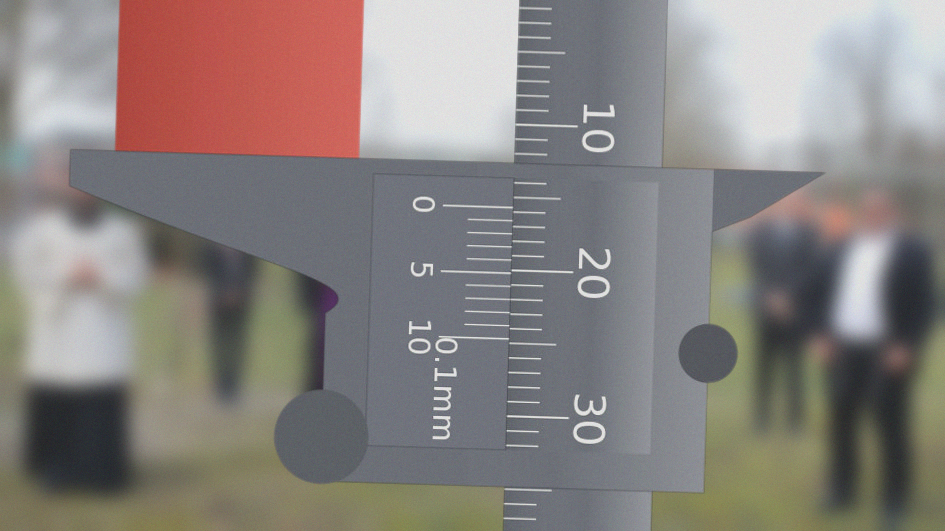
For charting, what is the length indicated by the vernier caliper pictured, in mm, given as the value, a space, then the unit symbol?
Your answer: 15.7 mm
